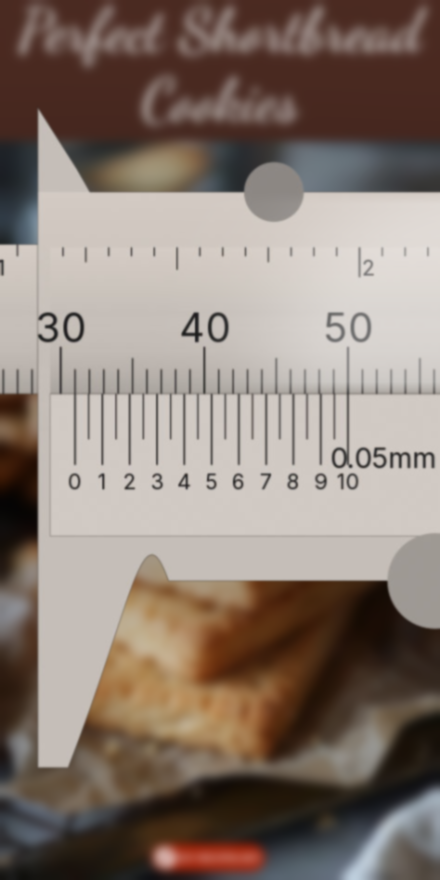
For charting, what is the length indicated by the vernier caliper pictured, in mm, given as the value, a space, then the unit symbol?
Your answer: 31.0 mm
